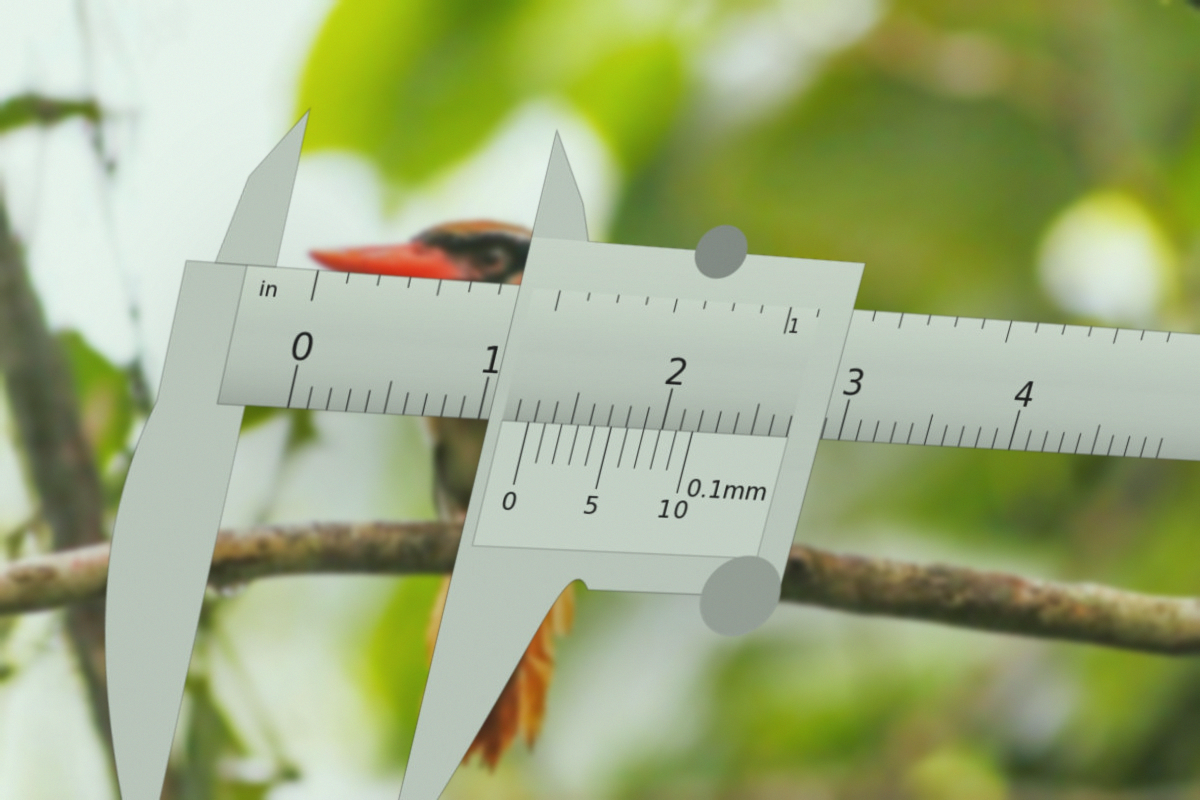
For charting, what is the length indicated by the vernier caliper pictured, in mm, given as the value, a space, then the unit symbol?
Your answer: 12.7 mm
